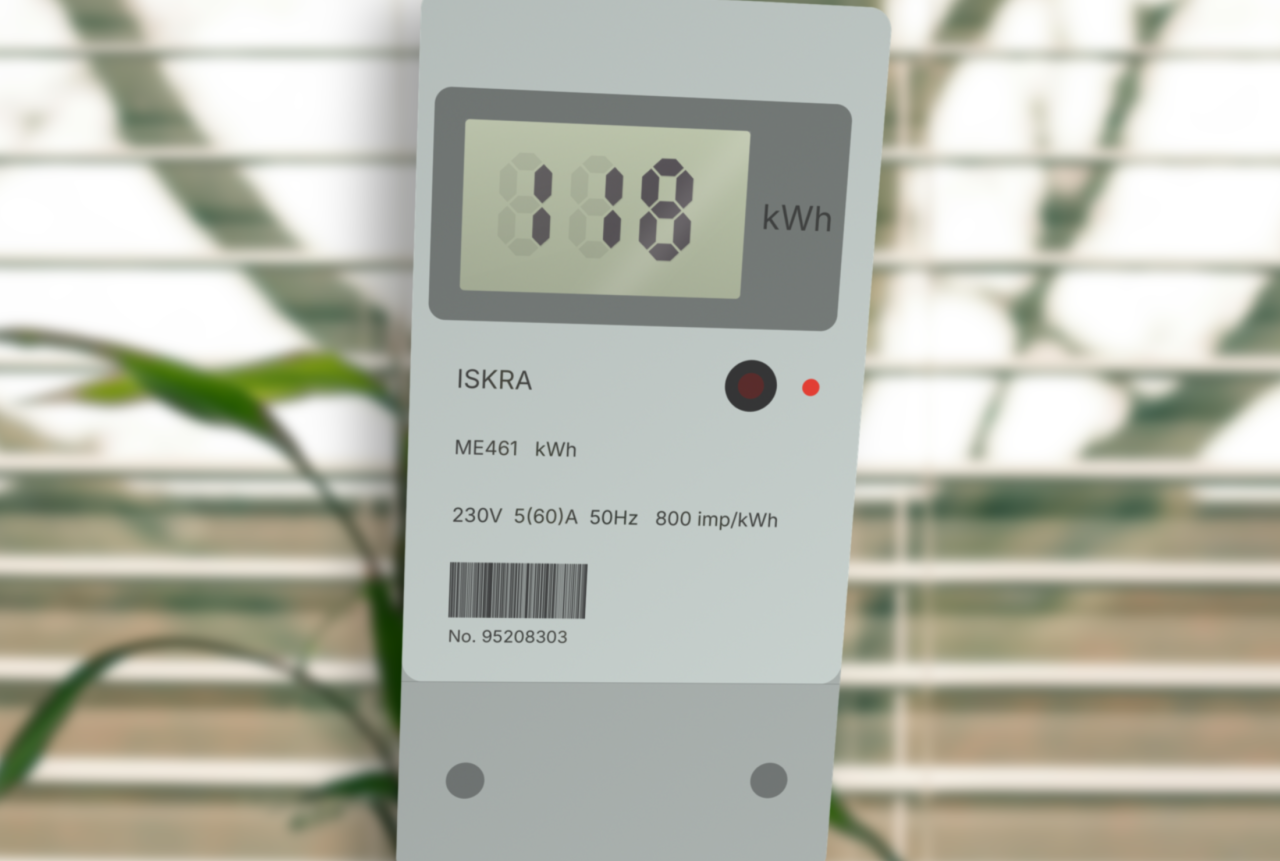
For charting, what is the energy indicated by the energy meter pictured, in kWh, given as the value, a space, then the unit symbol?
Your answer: 118 kWh
